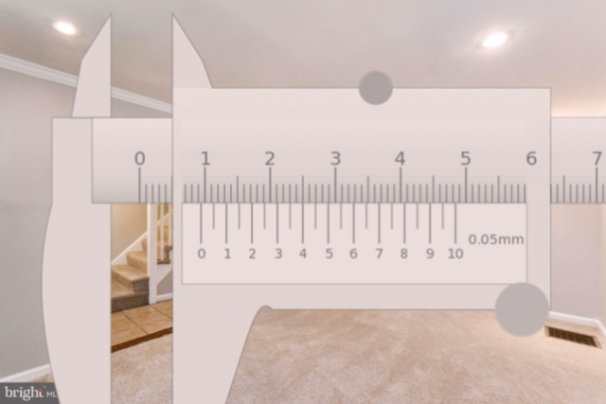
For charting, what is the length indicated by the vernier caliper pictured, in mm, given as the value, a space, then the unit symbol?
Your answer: 9.4 mm
